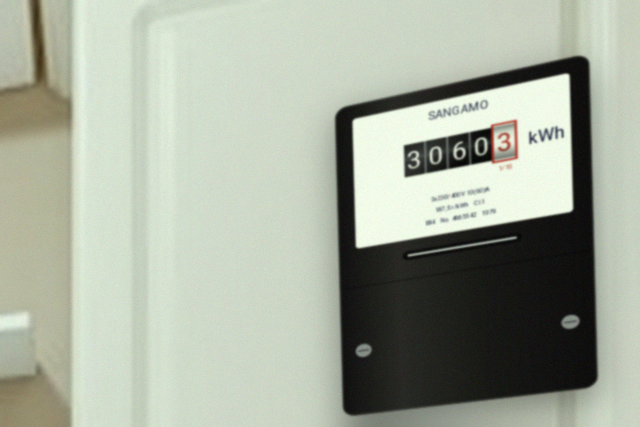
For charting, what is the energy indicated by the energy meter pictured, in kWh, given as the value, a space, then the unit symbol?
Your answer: 3060.3 kWh
